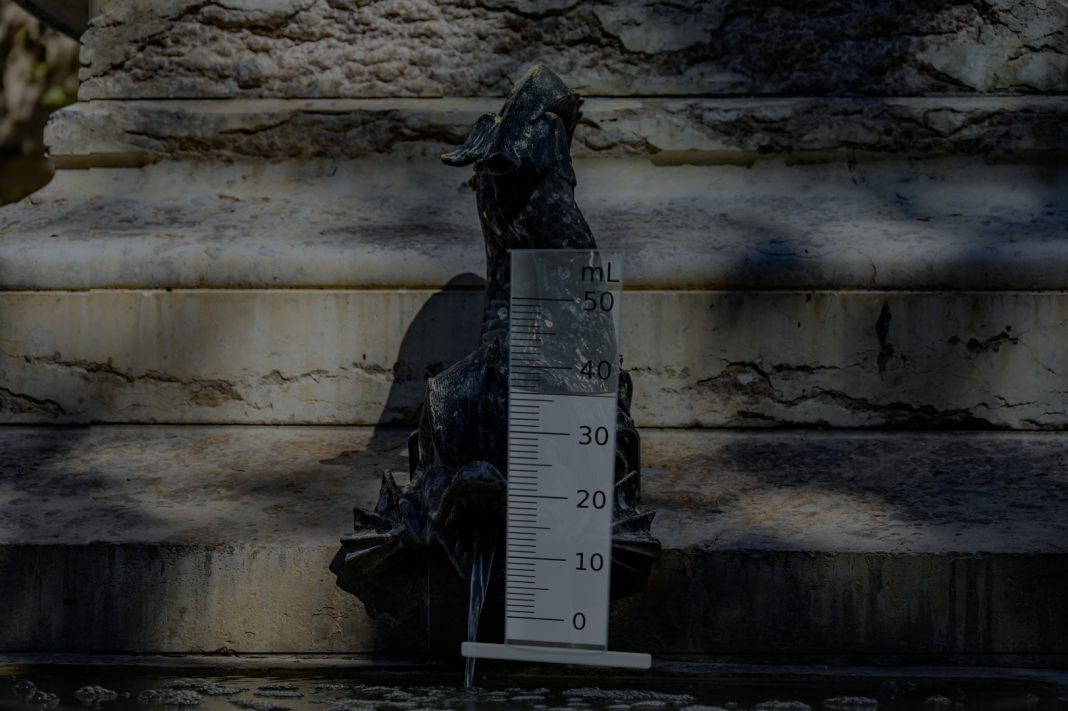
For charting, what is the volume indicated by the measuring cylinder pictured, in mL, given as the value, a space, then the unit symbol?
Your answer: 36 mL
